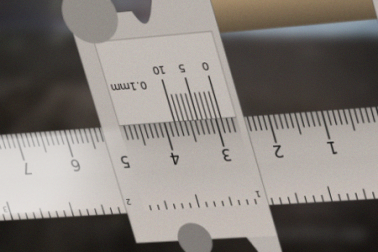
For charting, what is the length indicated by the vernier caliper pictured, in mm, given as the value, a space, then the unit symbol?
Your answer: 29.0 mm
